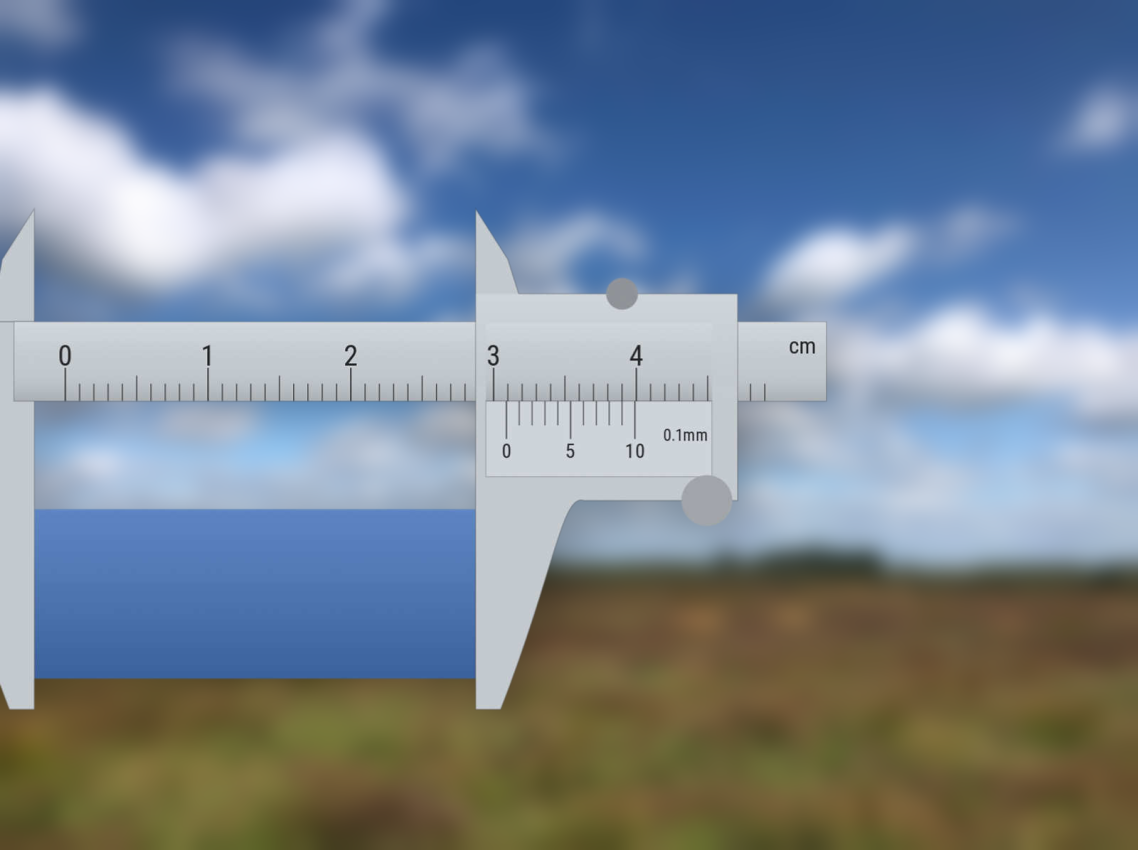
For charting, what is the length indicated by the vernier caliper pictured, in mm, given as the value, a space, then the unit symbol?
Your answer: 30.9 mm
